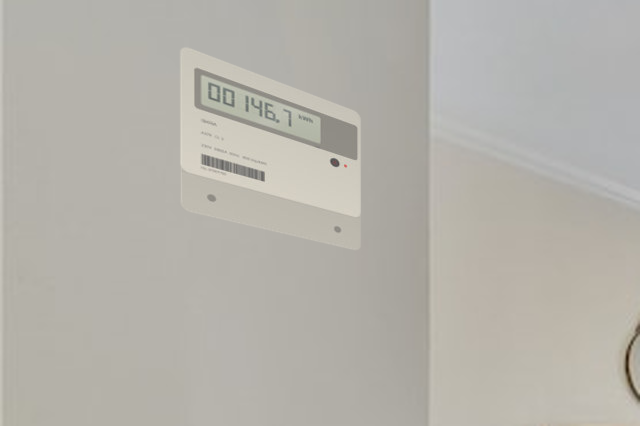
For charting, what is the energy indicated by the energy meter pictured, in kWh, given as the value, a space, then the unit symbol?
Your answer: 146.7 kWh
